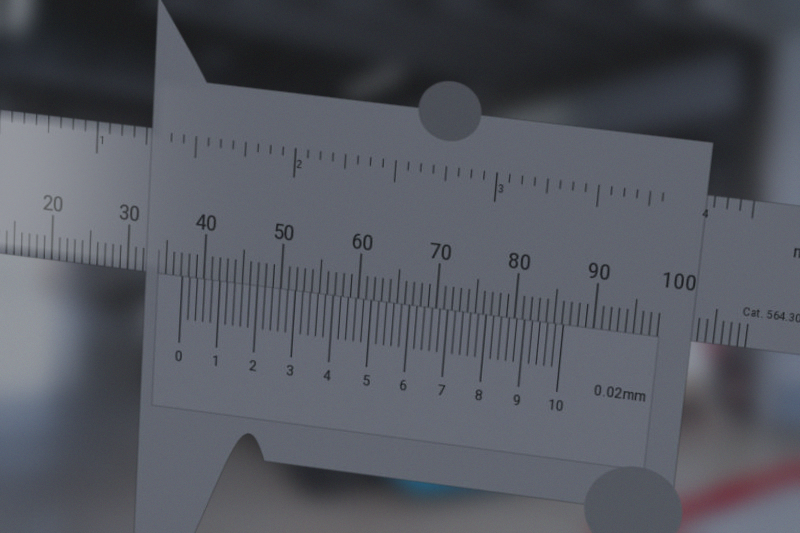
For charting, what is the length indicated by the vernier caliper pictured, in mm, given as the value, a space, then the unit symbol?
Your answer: 37.2 mm
